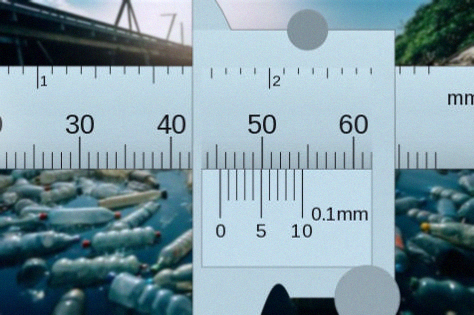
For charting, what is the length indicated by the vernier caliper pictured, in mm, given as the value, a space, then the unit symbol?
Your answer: 45.4 mm
